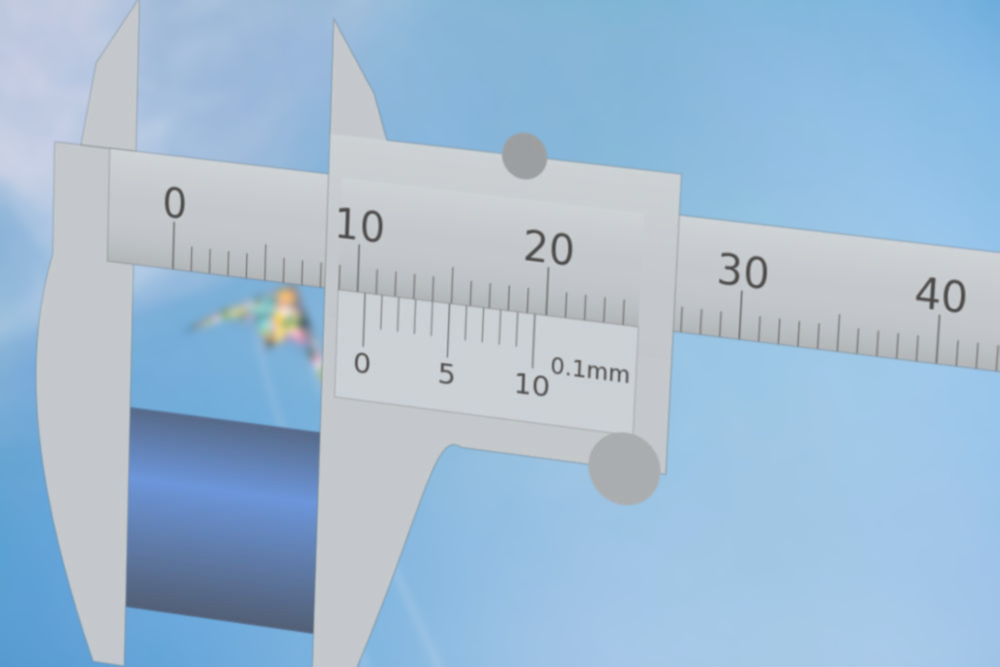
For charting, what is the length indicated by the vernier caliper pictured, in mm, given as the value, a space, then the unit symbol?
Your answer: 10.4 mm
